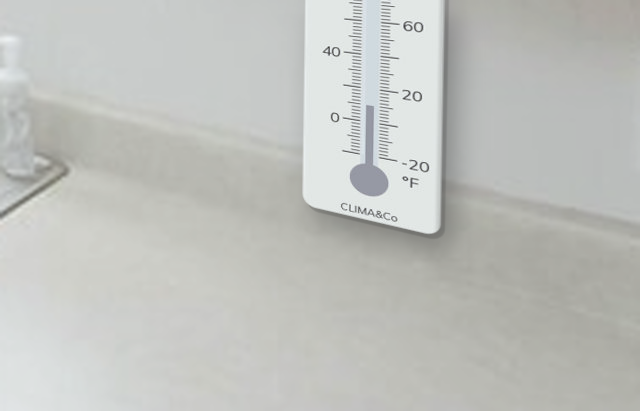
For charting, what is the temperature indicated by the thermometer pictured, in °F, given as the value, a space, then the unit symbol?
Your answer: 10 °F
